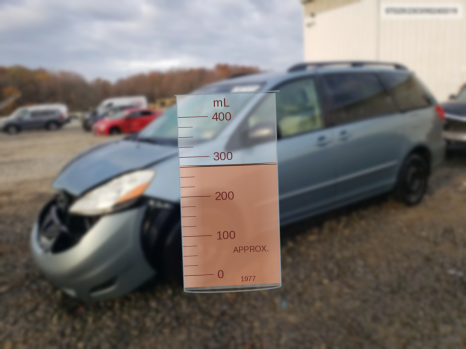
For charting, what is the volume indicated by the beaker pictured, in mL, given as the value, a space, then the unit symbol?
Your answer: 275 mL
